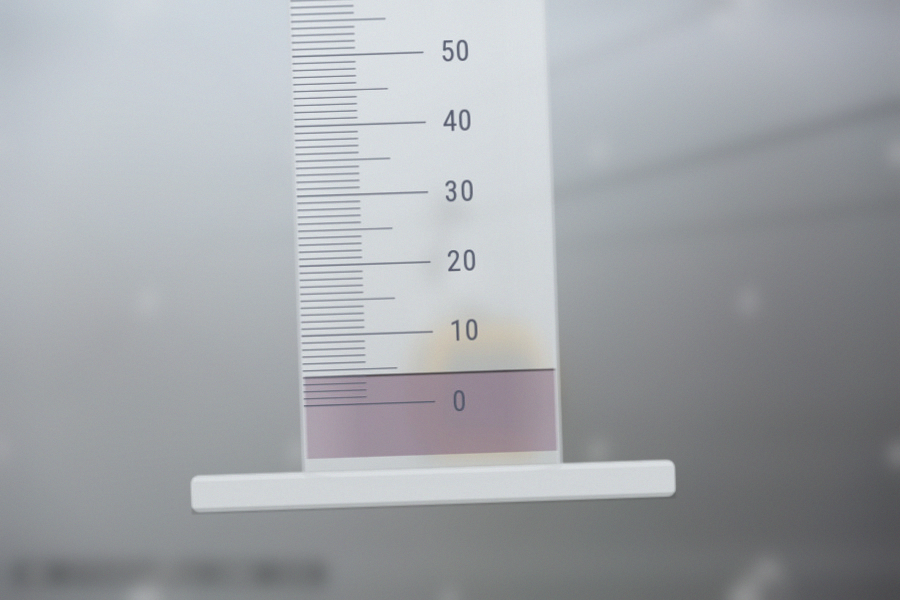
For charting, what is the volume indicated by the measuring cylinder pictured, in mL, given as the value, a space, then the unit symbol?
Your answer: 4 mL
